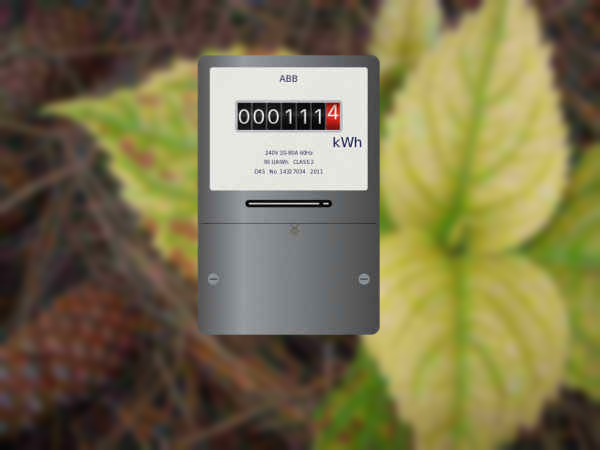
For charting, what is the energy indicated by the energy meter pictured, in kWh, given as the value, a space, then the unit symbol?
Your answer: 111.4 kWh
